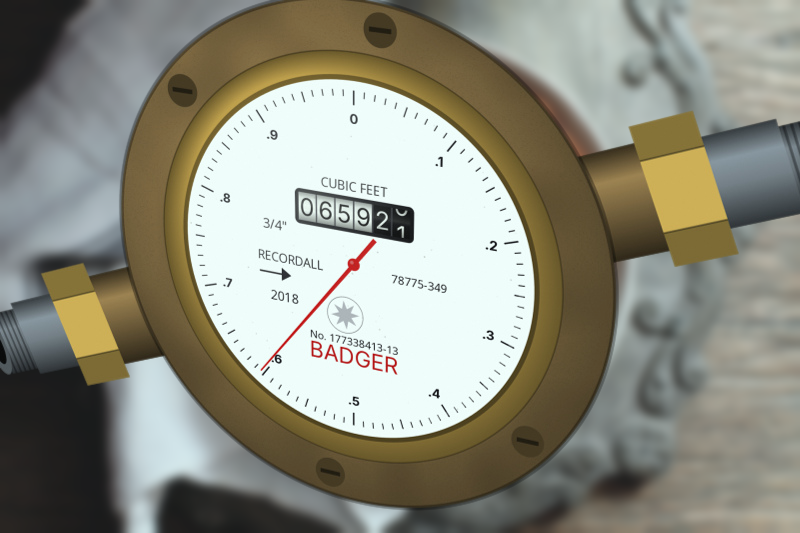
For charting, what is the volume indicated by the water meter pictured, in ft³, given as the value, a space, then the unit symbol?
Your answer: 65920.60 ft³
